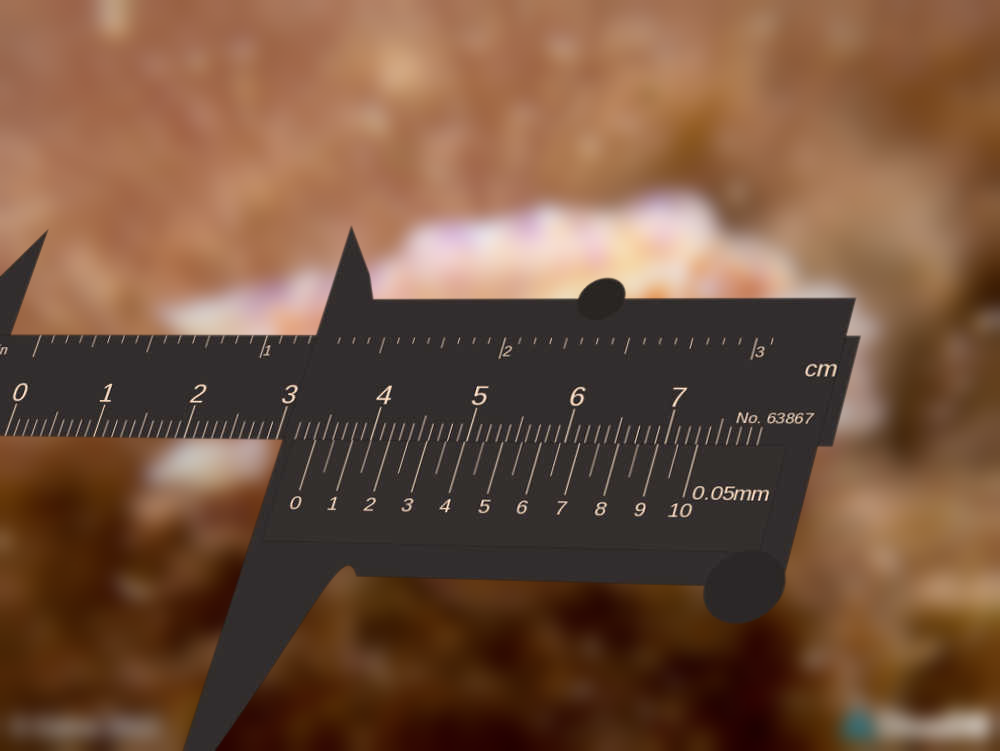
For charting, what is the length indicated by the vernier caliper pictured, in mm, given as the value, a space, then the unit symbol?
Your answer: 34.2 mm
